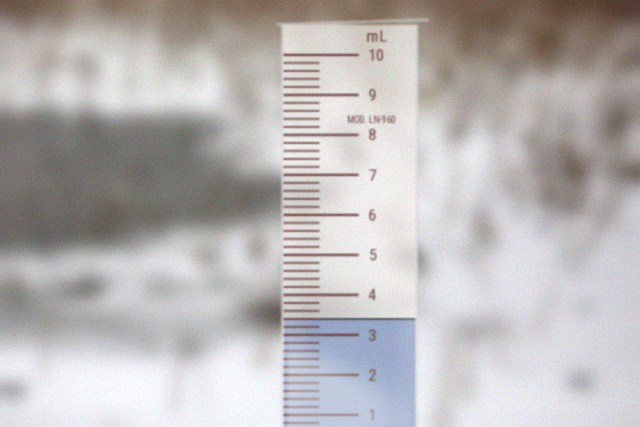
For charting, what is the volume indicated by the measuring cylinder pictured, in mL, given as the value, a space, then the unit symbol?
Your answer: 3.4 mL
